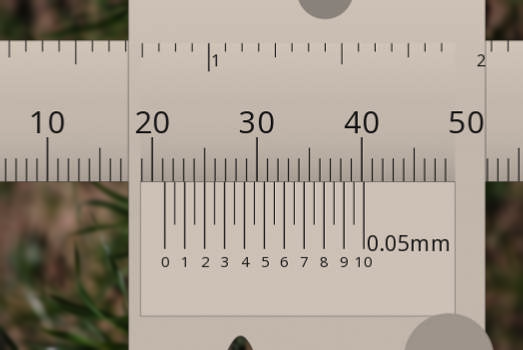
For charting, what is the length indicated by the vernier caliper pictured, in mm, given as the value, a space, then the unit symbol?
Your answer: 21.2 mm
